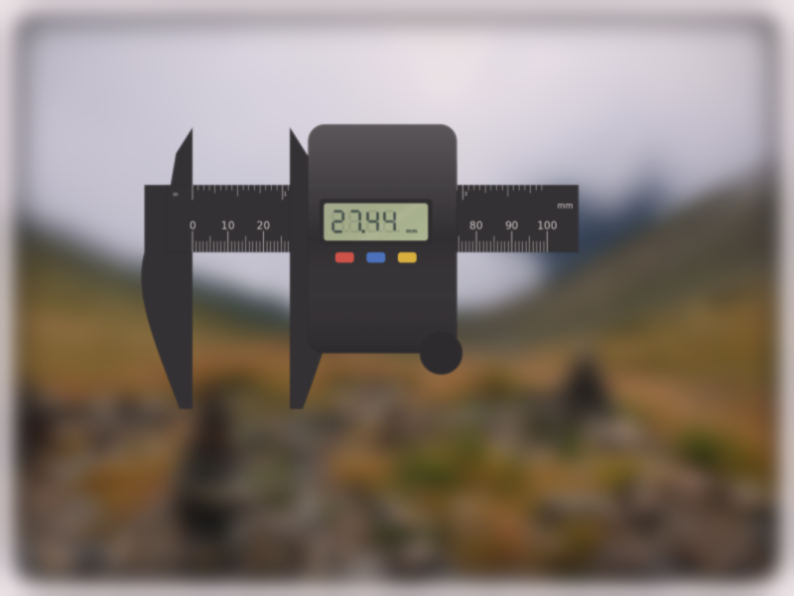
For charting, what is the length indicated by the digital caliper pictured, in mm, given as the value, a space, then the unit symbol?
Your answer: 27.44 mm
